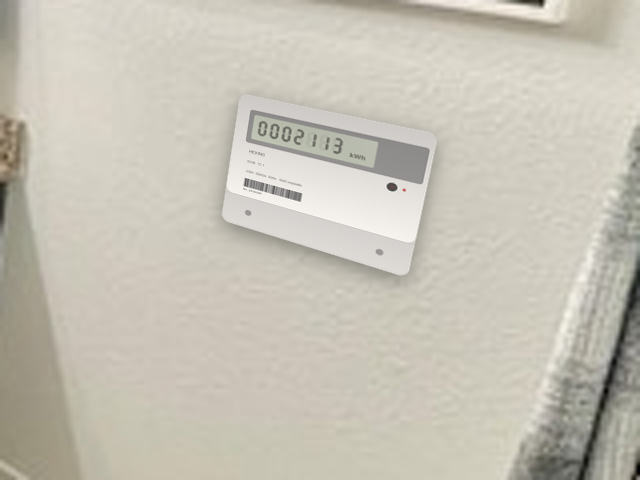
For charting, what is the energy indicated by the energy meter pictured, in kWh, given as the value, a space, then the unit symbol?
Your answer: 2113 kWh
